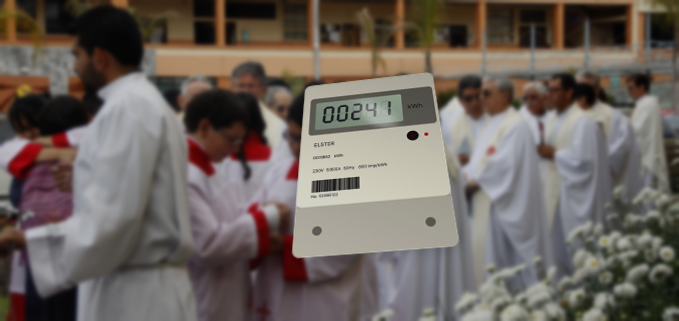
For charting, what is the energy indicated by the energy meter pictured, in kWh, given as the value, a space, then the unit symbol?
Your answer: 241 kWh
